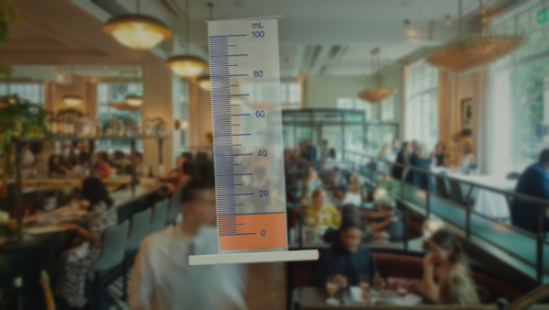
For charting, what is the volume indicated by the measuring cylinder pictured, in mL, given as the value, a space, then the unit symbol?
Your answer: 10 mL
